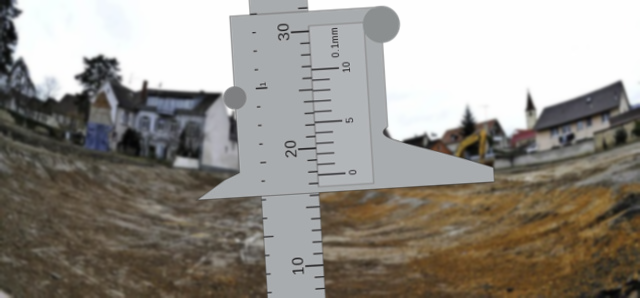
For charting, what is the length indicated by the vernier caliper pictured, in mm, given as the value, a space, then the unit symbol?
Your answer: 17.7 mm
